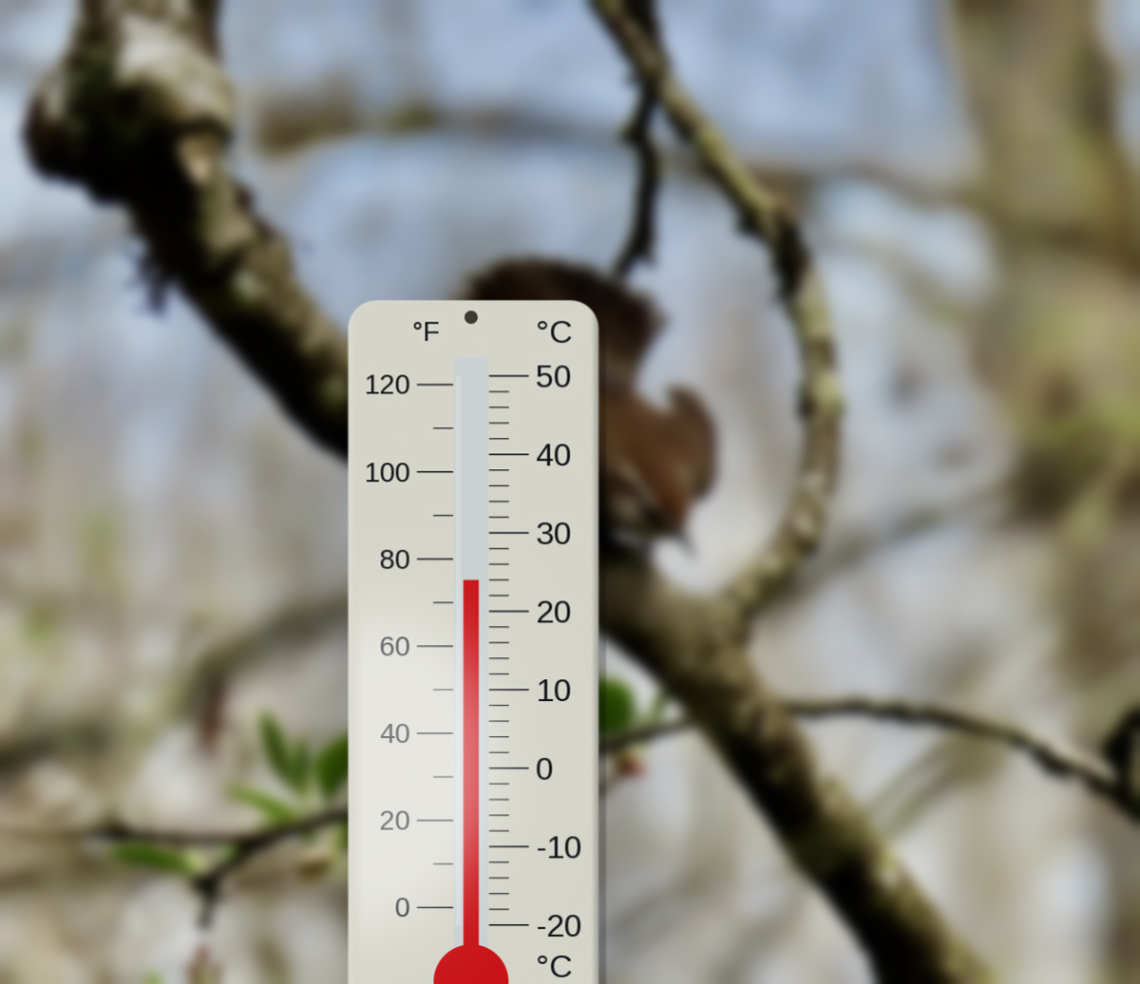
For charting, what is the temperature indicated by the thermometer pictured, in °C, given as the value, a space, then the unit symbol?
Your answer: 24 °C
